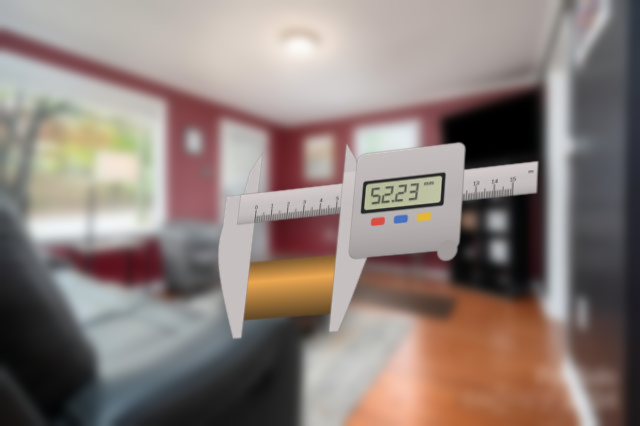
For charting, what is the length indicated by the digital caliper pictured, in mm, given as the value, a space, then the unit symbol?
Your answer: 52.23 mm
